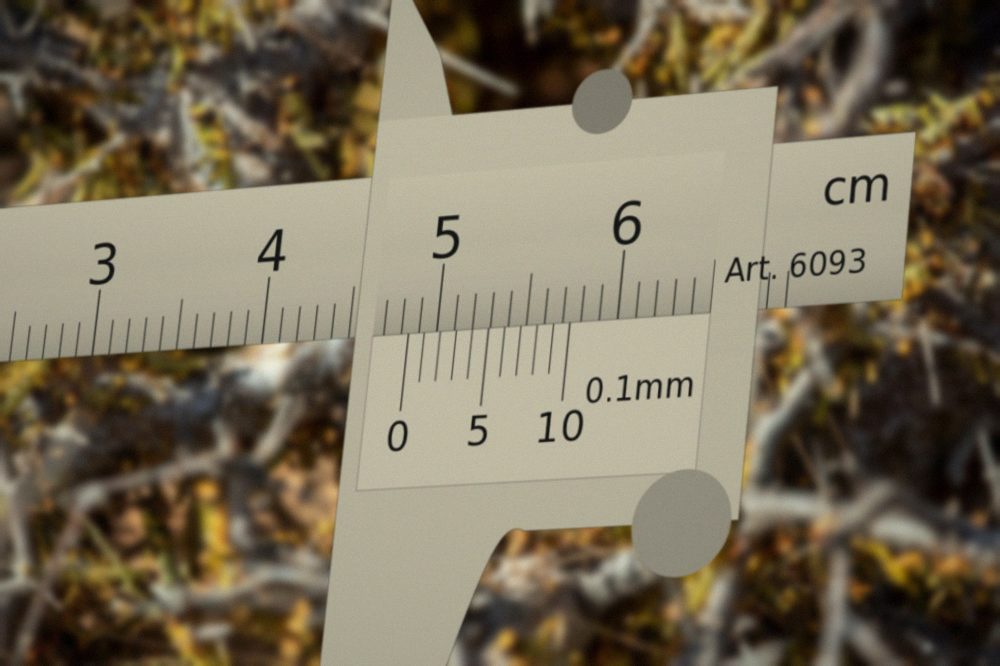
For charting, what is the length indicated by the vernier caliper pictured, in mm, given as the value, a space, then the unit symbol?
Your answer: 48.4 mm
